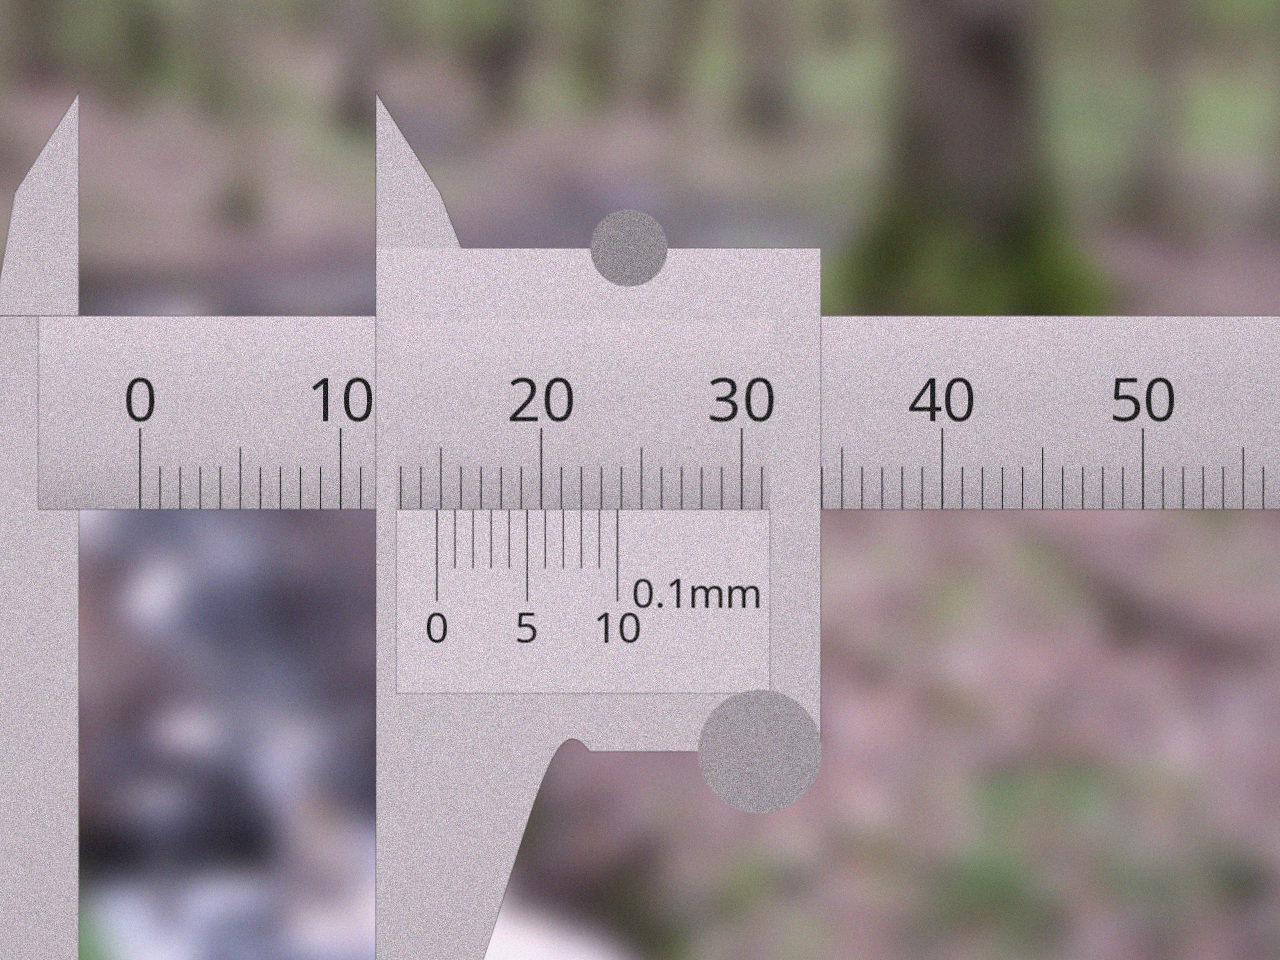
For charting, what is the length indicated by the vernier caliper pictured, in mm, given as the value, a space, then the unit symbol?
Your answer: 14.8 mm
